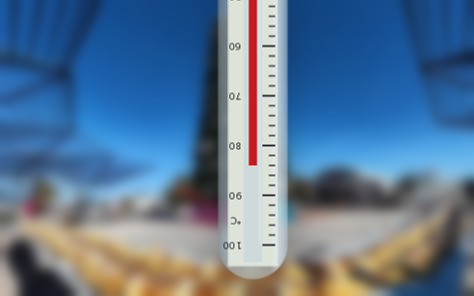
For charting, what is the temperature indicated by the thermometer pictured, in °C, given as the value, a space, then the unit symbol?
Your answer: 84 °C
